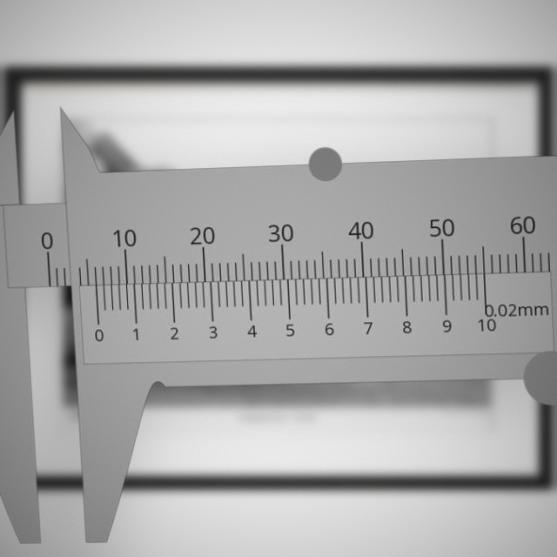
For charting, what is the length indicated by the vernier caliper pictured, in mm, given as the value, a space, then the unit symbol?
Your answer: 6.0 mm
